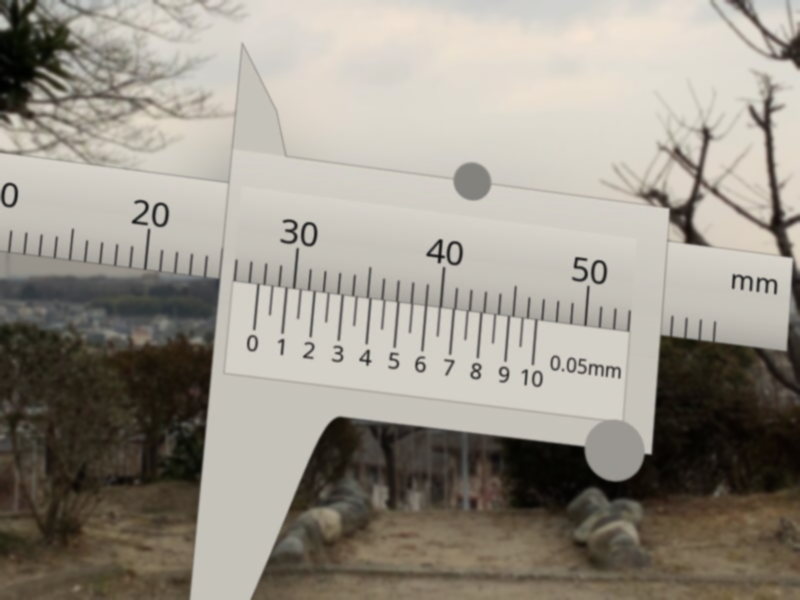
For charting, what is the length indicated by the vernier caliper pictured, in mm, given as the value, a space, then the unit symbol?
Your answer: 27.6 mm
